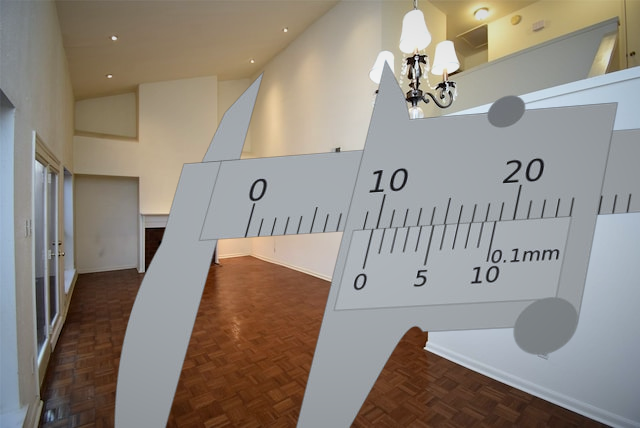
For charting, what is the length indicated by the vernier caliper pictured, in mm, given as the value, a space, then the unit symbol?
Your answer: 9.7 mm
